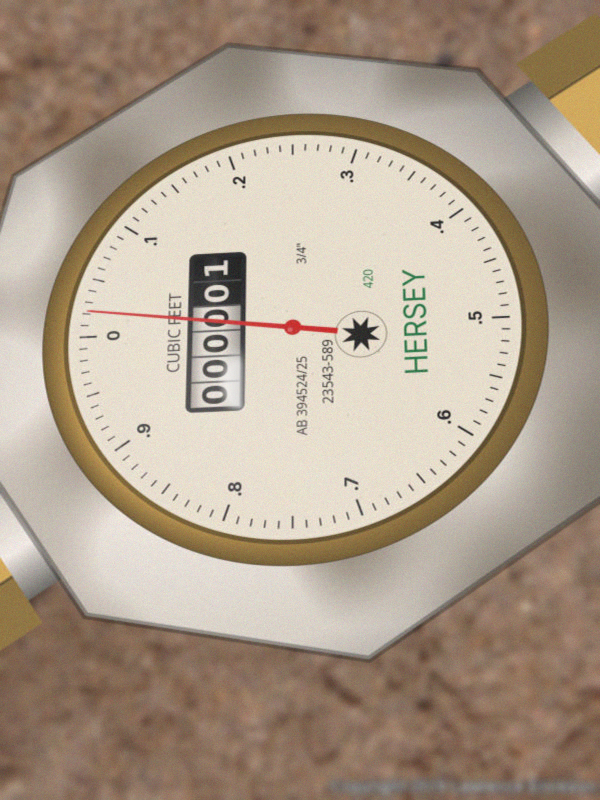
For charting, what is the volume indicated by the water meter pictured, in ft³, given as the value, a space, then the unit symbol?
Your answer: 1.02 ft³
